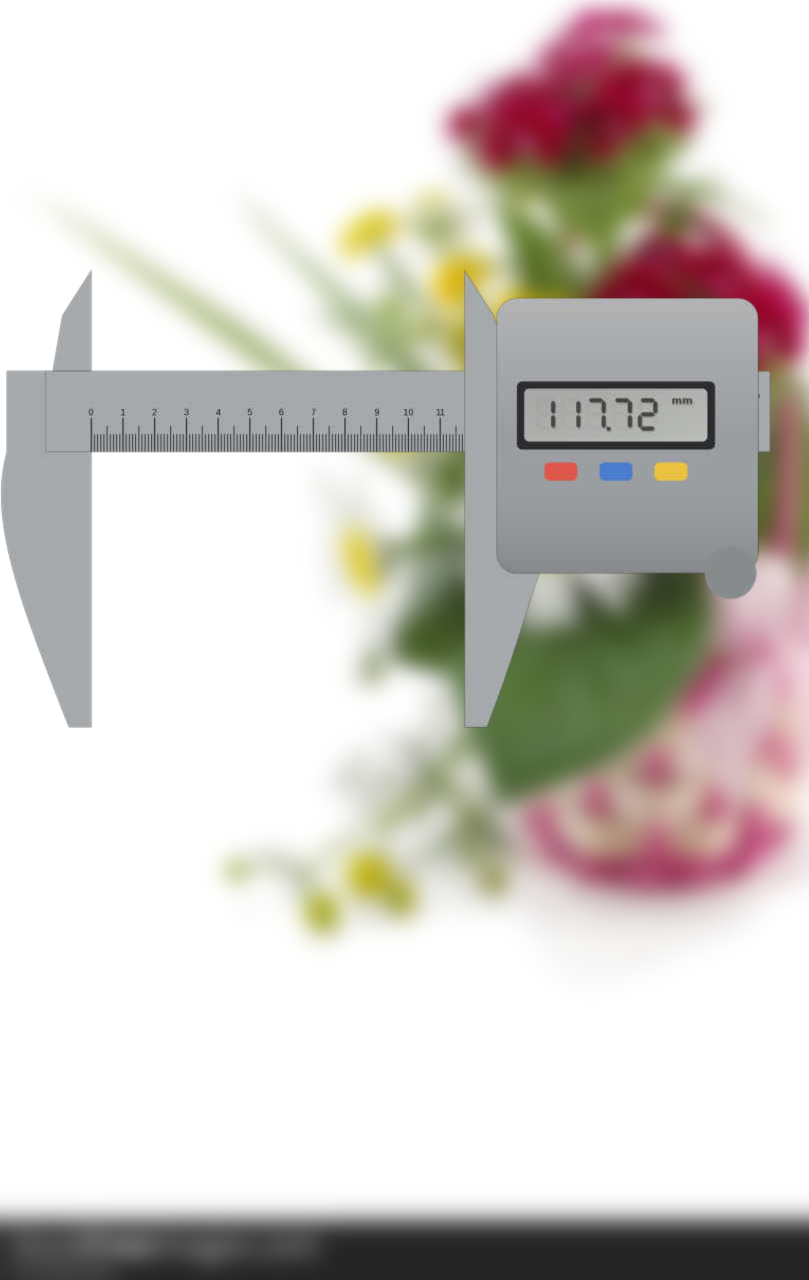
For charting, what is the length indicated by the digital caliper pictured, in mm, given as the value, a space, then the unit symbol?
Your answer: 117.72 mm
